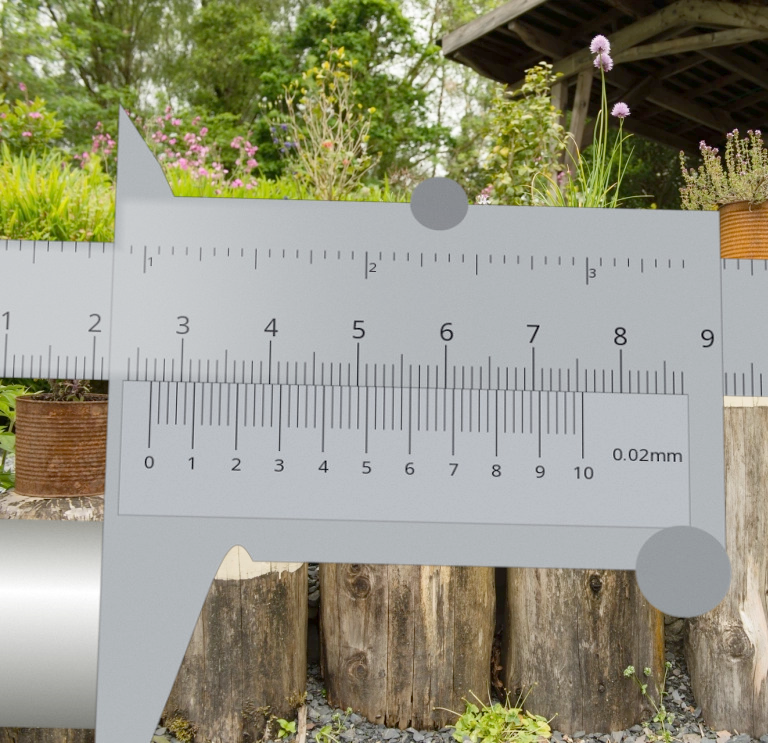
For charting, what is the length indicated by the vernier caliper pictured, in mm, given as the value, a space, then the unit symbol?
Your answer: 26.6 mm
